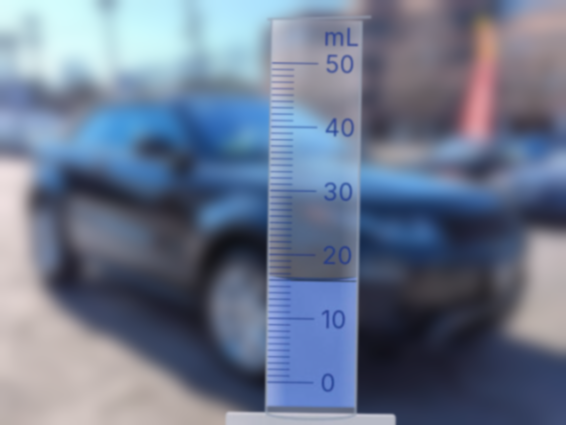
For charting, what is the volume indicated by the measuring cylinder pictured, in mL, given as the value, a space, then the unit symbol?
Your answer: 16 mL
